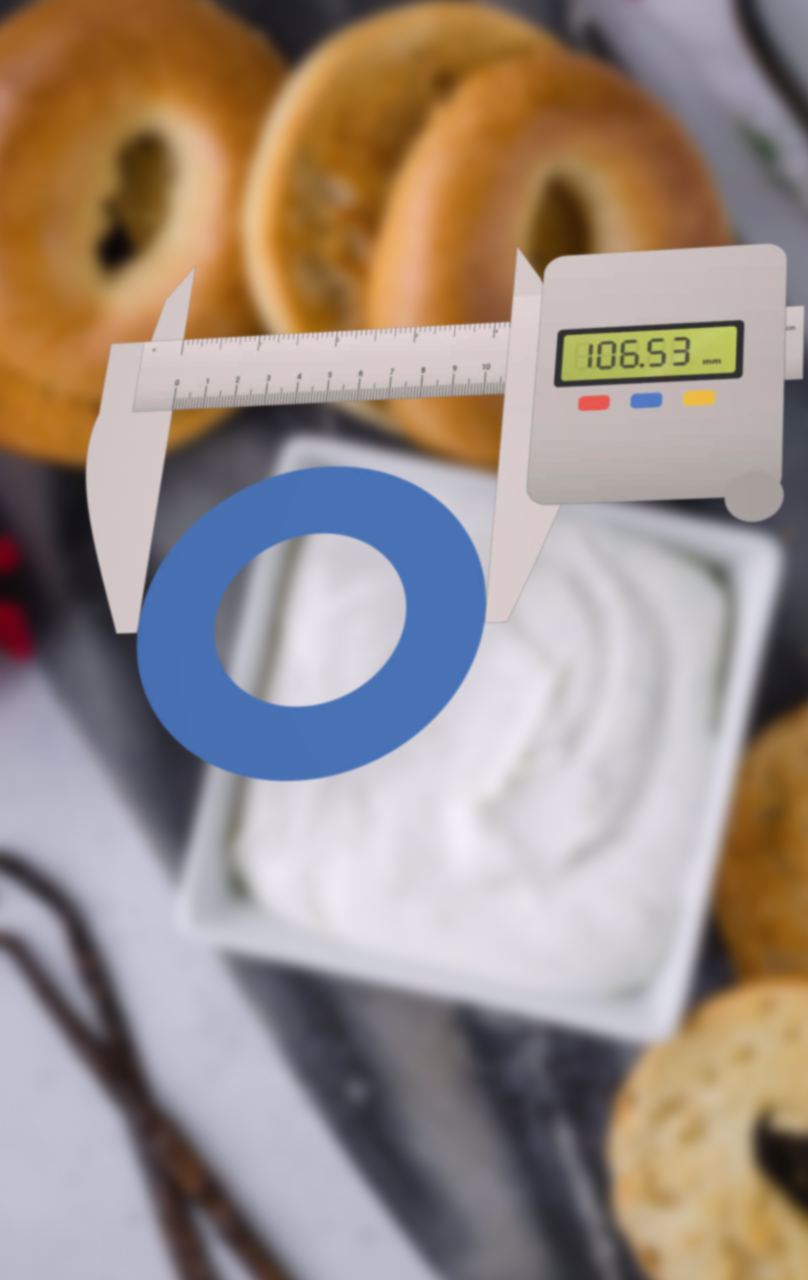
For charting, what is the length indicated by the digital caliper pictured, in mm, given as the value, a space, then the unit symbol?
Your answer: 106.53 mm
